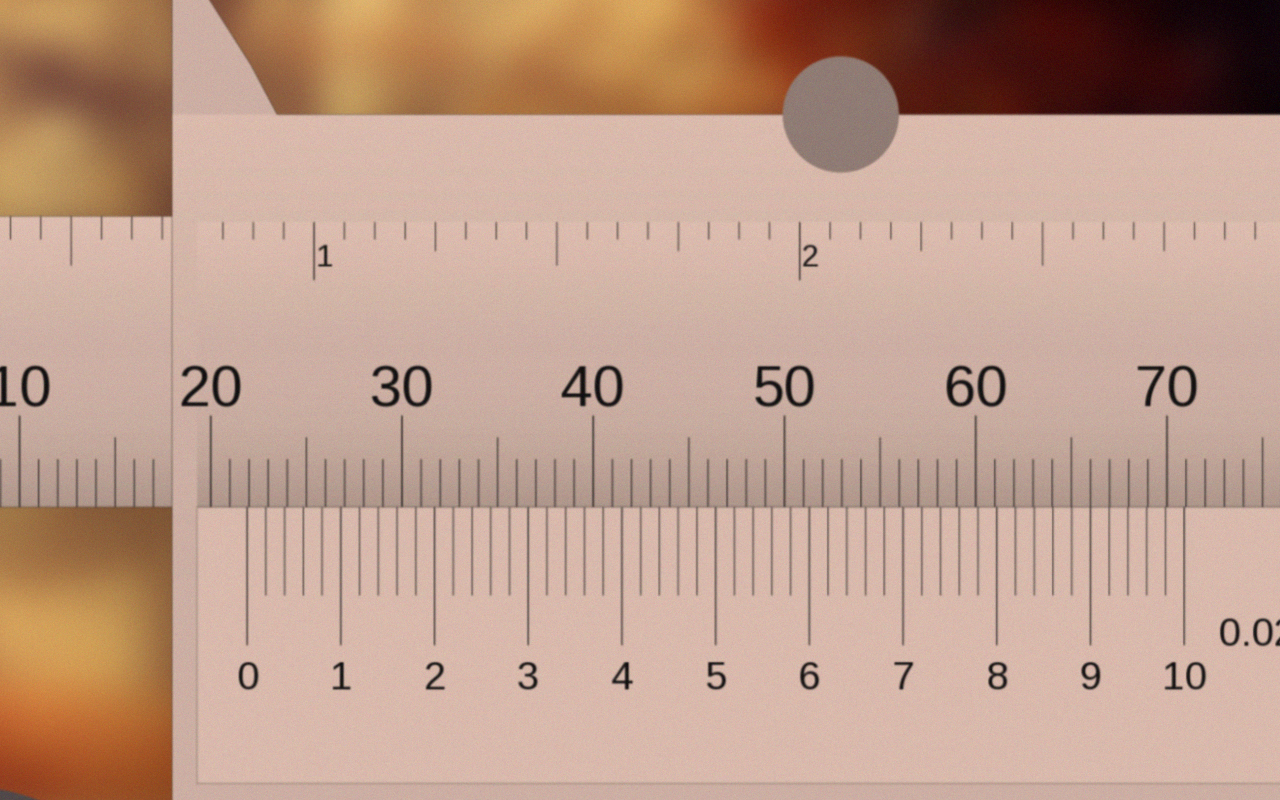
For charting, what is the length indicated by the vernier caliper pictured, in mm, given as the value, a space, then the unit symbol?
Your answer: 21.9 mm
